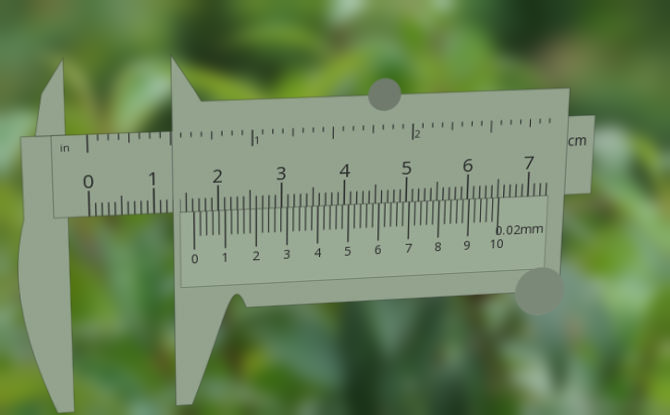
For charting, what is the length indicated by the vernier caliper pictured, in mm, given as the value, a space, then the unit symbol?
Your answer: 16.2 mm
